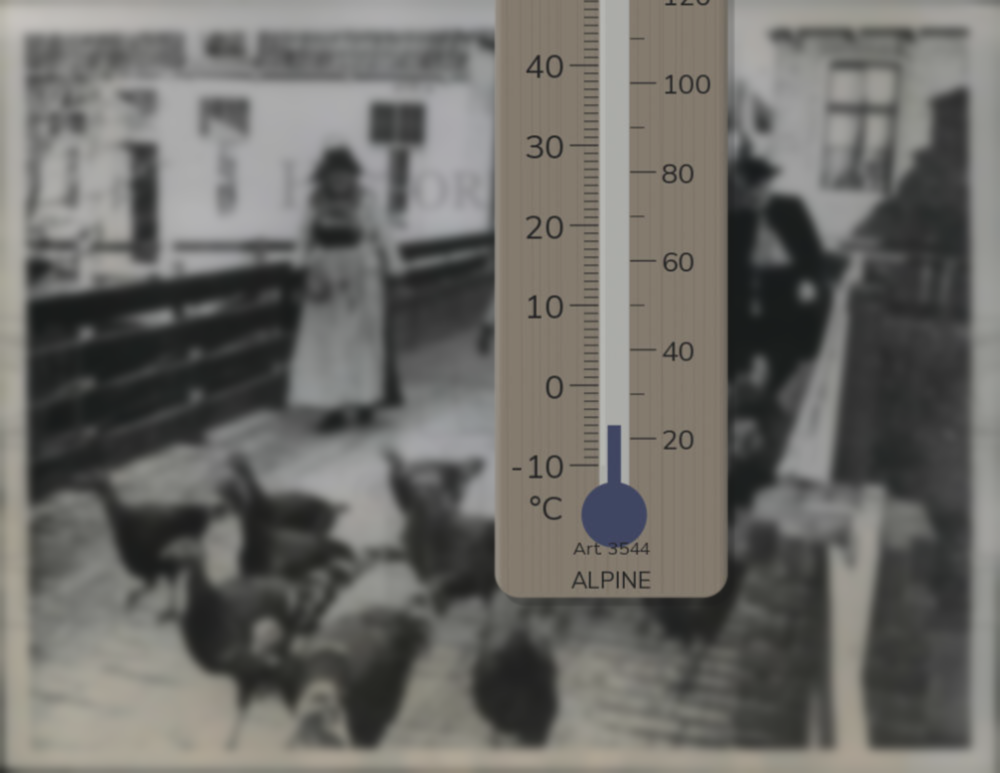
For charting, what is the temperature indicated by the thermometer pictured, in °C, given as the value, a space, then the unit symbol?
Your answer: -5 °C
